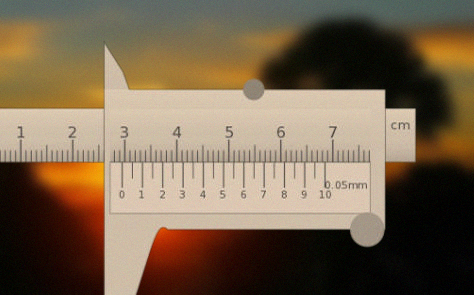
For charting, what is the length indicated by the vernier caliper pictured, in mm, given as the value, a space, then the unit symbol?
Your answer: 29.5 mm
